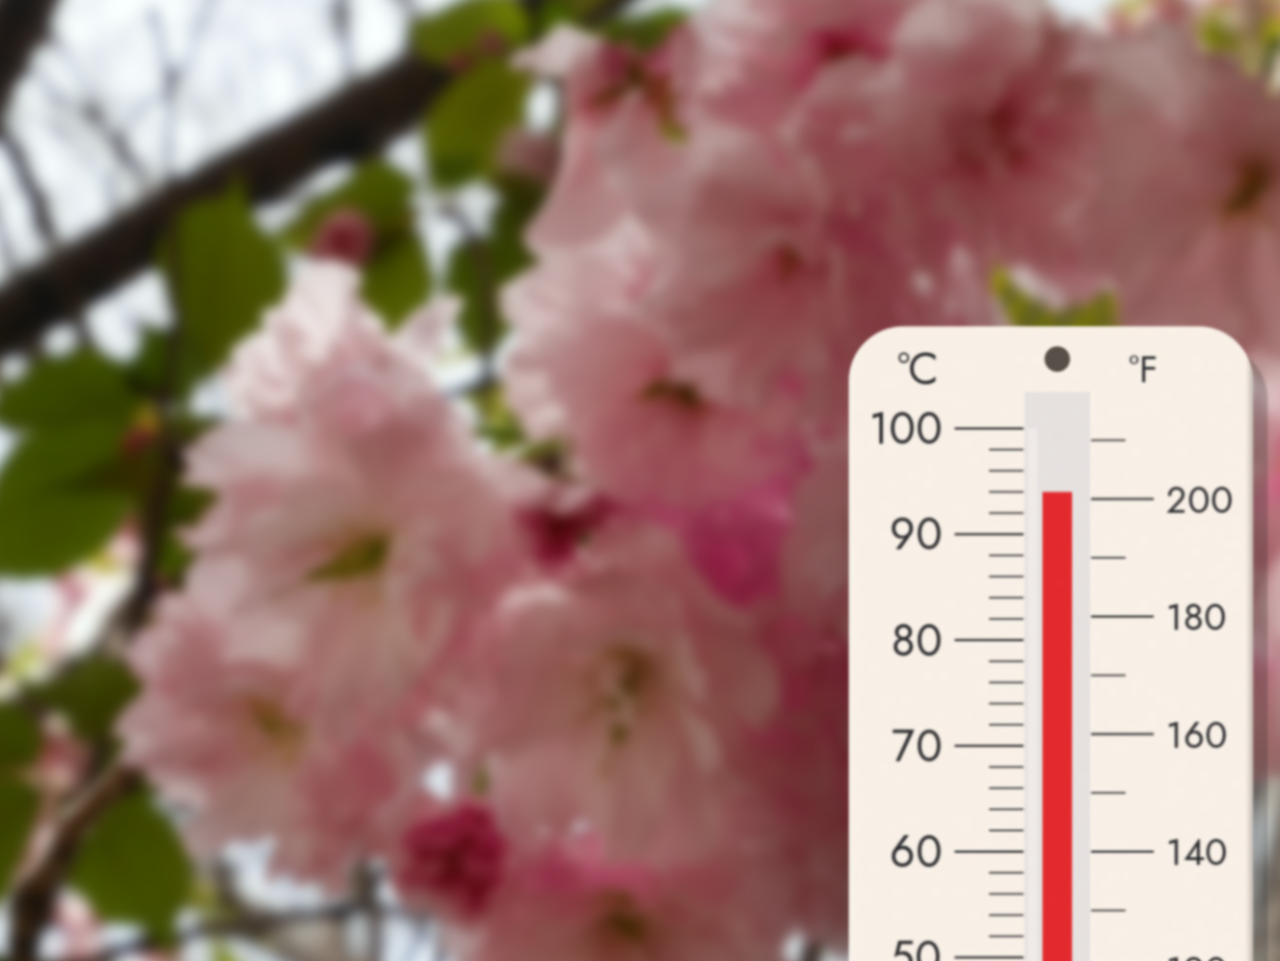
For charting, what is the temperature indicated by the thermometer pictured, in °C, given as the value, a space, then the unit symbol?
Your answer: 94 °C
